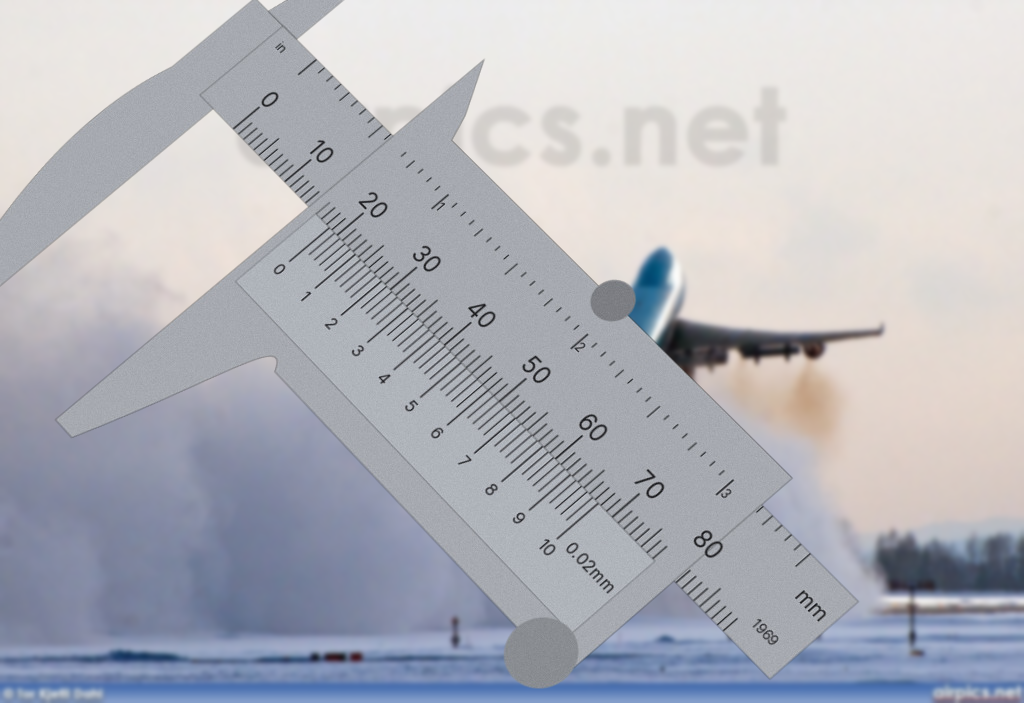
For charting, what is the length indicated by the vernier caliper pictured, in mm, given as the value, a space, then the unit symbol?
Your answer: 18.6 mm
